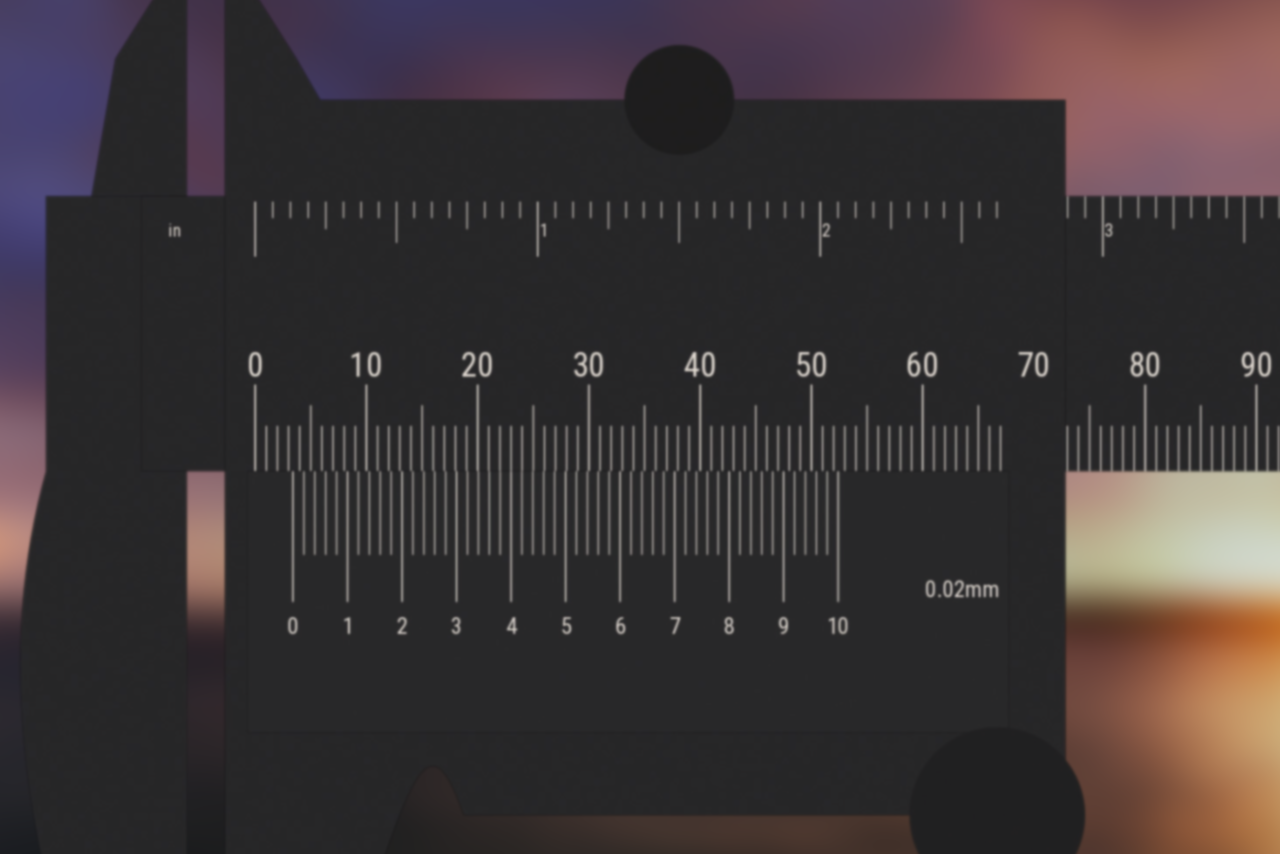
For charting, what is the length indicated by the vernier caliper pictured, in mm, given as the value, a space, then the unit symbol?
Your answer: 3.4 mm
